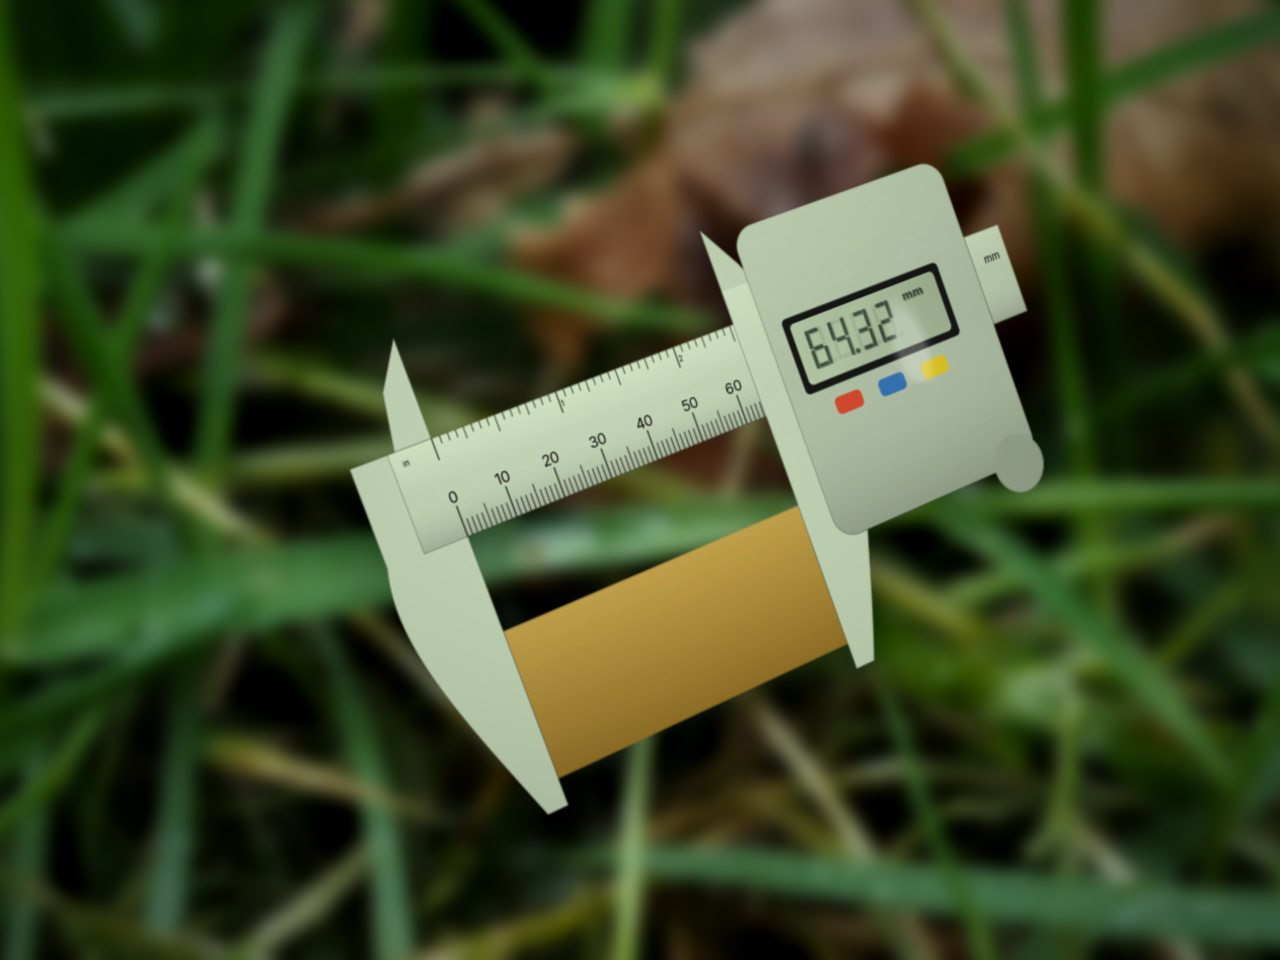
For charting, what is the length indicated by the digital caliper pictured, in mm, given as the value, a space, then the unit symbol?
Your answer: 64.32 mm
